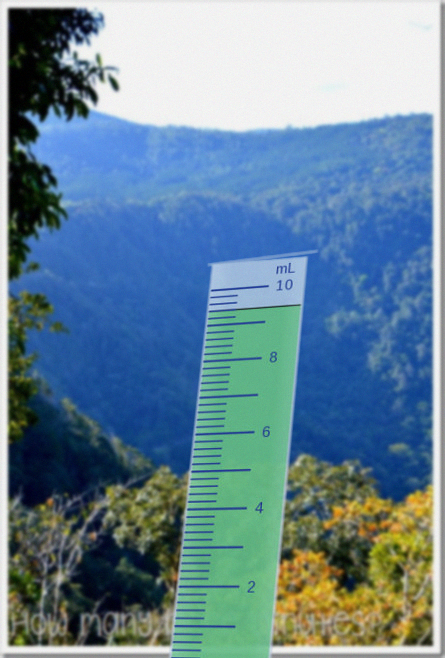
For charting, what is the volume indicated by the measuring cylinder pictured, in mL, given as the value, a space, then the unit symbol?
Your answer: 9.4 mL
